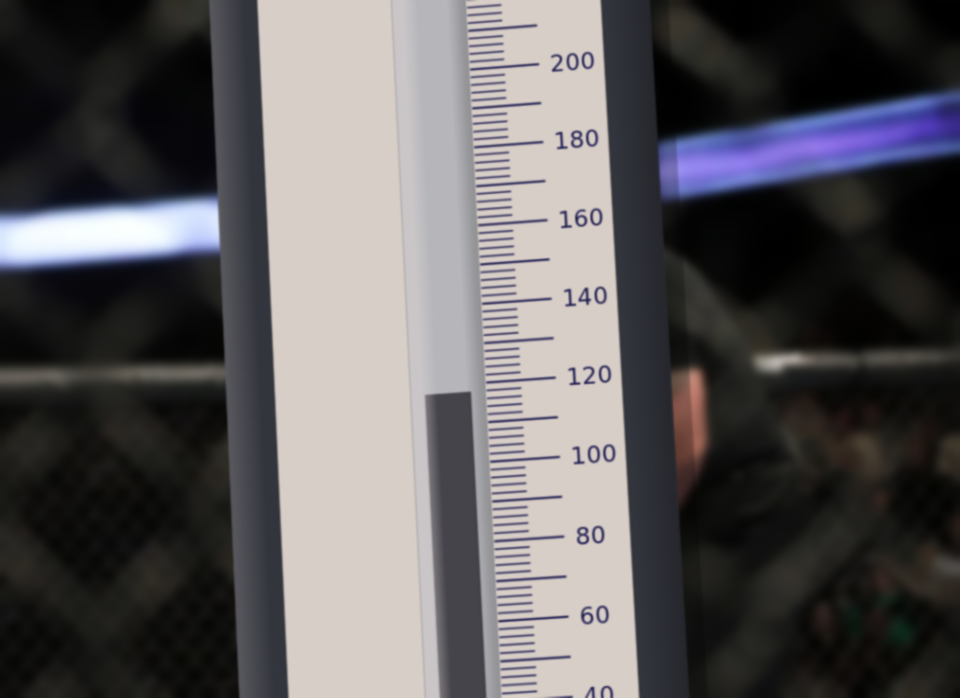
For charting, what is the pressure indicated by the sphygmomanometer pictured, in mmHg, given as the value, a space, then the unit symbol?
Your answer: 118 mmHg
